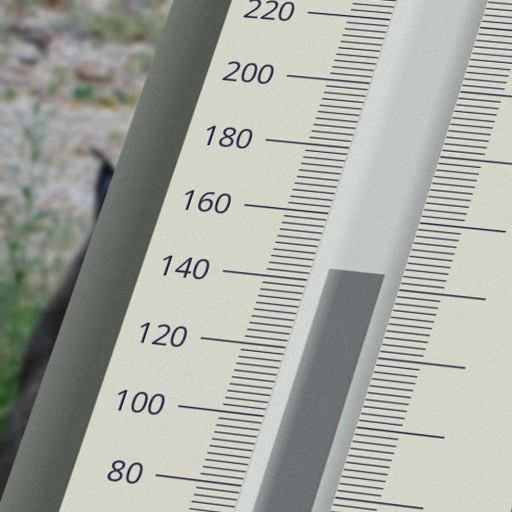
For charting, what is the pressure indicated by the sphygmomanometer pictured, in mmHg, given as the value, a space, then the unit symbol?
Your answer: 144 mmHg
